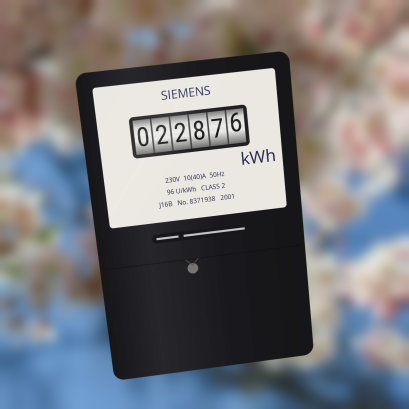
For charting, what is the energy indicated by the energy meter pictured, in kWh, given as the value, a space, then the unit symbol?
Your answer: 22876 kWh
